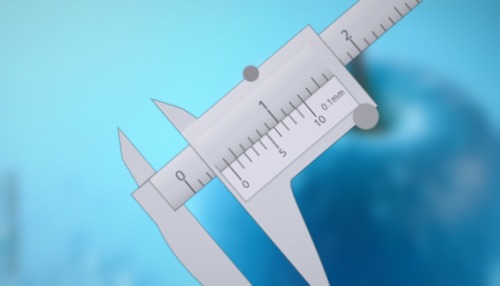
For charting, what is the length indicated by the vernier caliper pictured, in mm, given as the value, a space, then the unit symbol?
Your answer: 4.0 mm
